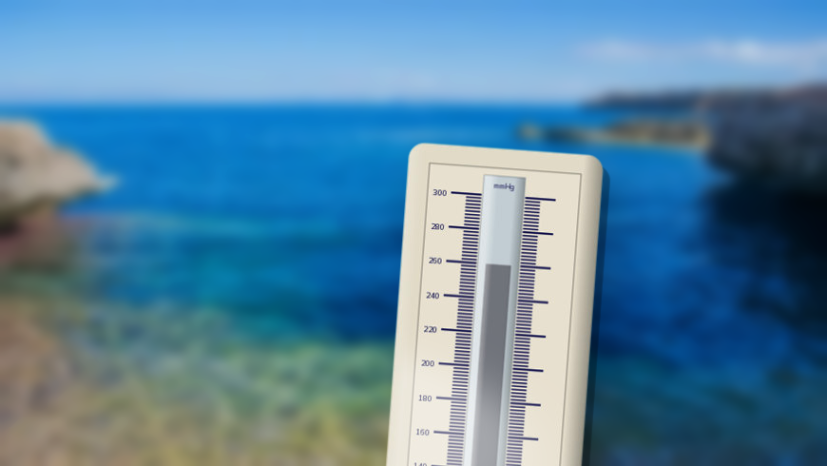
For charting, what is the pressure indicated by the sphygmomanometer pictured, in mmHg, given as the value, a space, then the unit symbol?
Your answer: 260 mmHg
